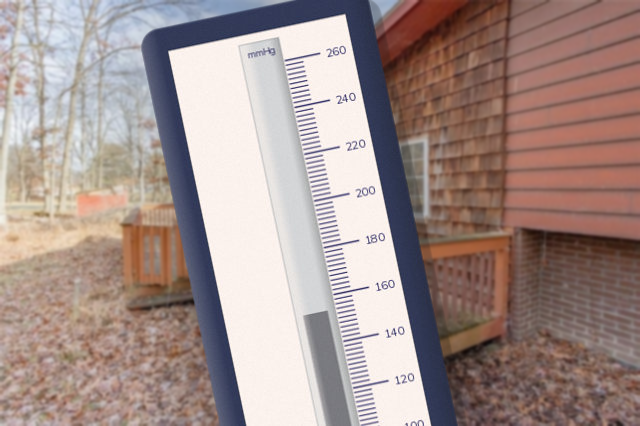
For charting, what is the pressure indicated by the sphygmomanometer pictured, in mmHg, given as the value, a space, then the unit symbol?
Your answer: 154 mmHg
